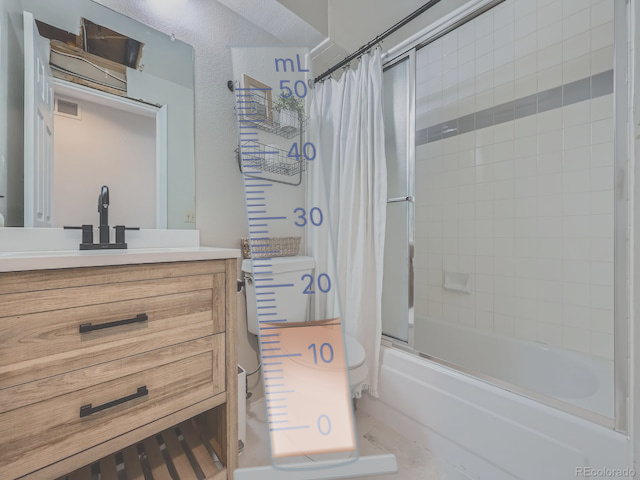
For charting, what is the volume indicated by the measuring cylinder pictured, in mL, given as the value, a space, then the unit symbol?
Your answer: 14 mL
